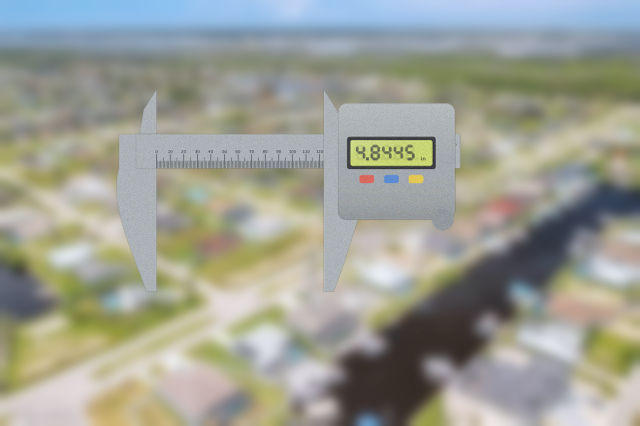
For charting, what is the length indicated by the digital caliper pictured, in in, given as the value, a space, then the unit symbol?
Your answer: 4.8445 in
